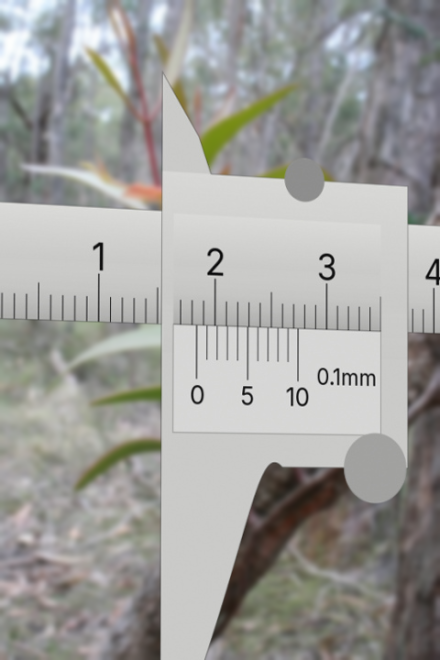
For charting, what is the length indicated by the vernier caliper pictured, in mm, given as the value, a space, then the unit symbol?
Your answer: 18.4 mm
